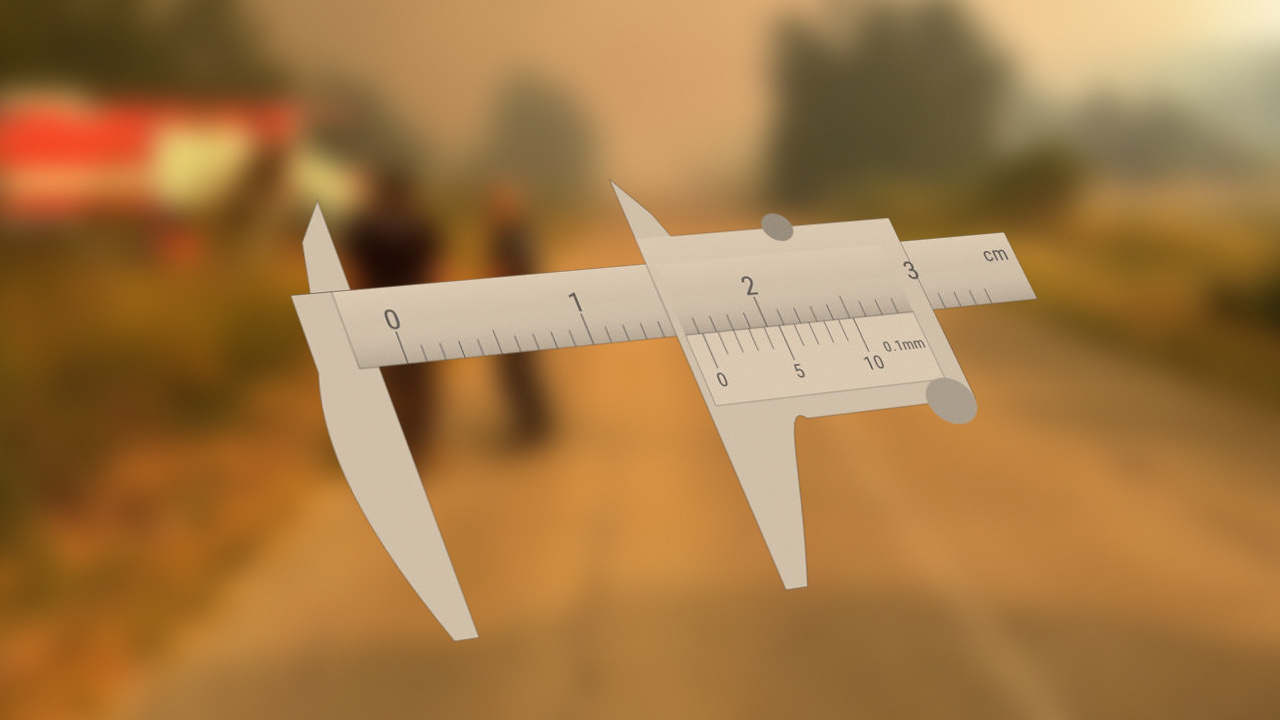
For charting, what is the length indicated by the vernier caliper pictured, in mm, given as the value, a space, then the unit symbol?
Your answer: 16.2 mm
